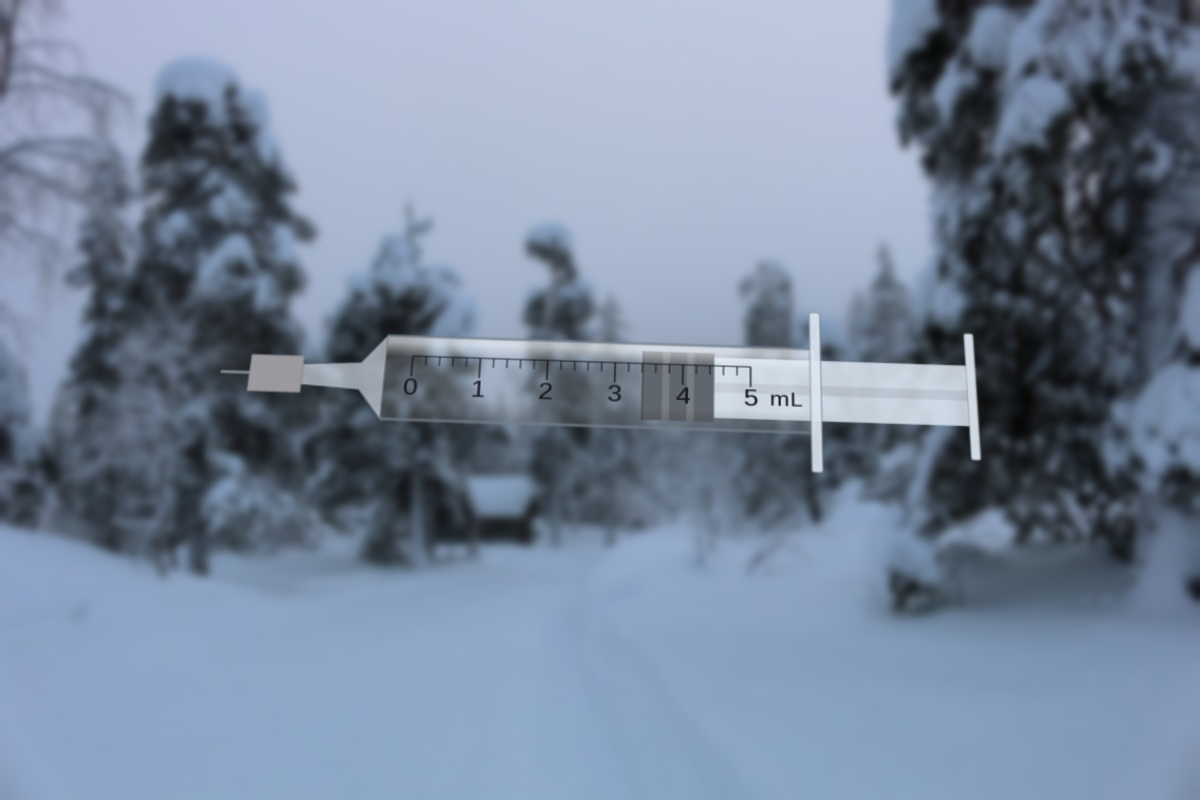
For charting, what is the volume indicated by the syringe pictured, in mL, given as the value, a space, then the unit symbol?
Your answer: 3.4 mL
